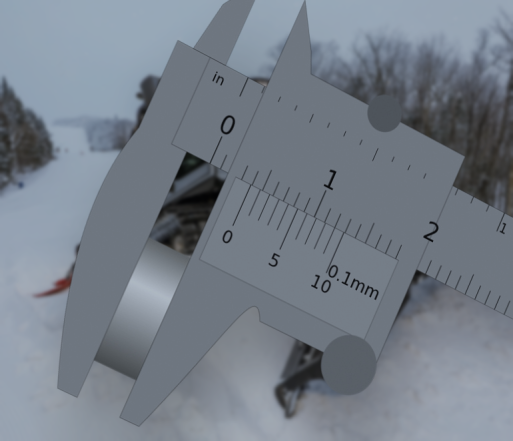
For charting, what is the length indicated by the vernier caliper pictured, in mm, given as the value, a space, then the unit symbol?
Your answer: 3.9 mm
